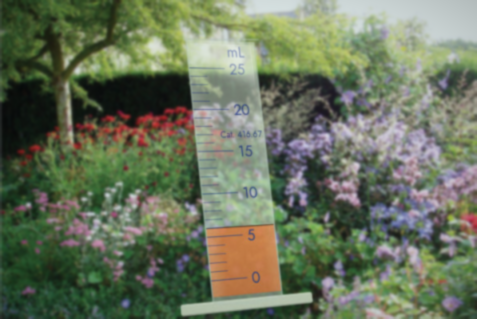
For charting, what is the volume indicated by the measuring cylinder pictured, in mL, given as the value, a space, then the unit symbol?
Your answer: 6 mL
